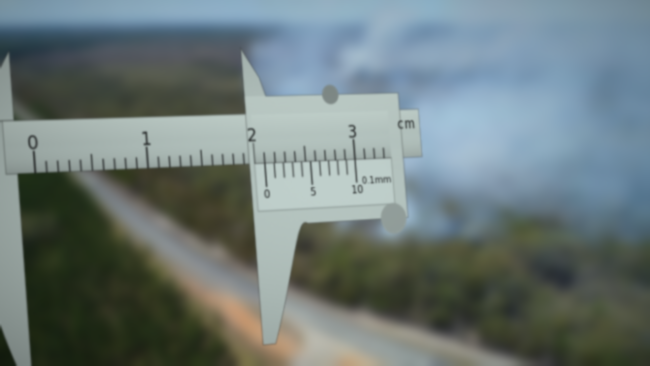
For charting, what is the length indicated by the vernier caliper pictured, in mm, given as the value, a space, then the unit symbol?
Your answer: 21.0 mm
